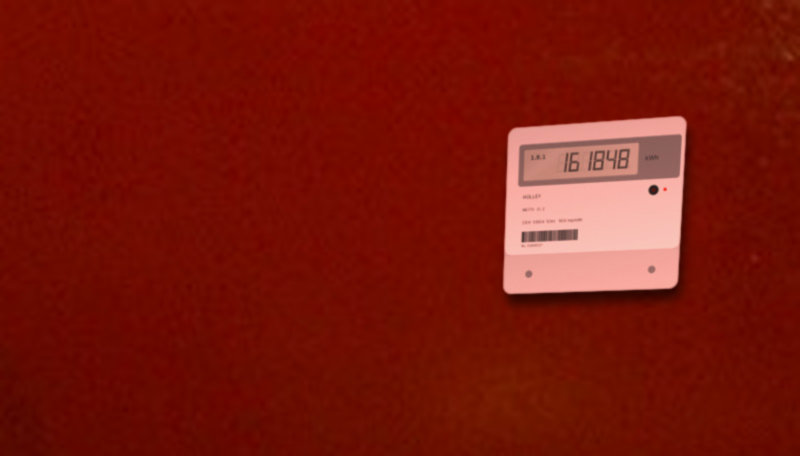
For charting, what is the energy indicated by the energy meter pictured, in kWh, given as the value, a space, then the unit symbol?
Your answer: 161848 kWh
